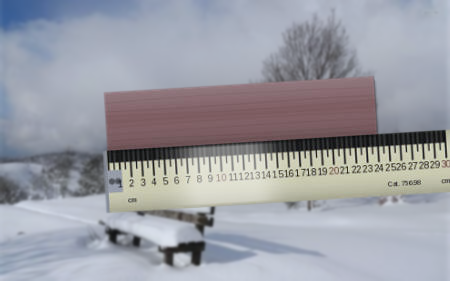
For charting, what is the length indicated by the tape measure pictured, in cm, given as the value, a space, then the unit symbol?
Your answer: 24 cm
